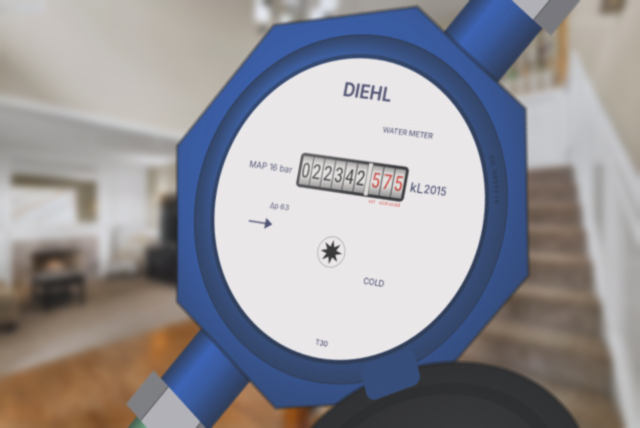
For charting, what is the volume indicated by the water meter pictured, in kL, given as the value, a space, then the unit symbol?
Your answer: 22342.575 kL
